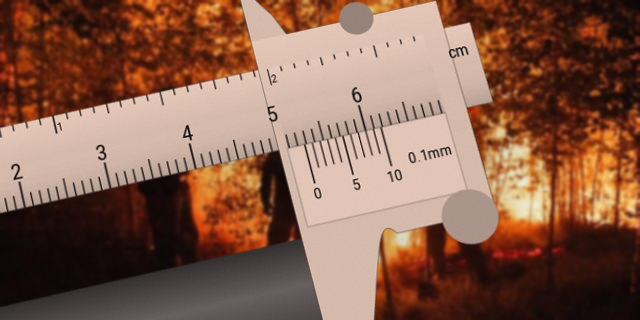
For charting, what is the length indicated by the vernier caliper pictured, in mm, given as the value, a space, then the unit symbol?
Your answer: 52.8 mm
